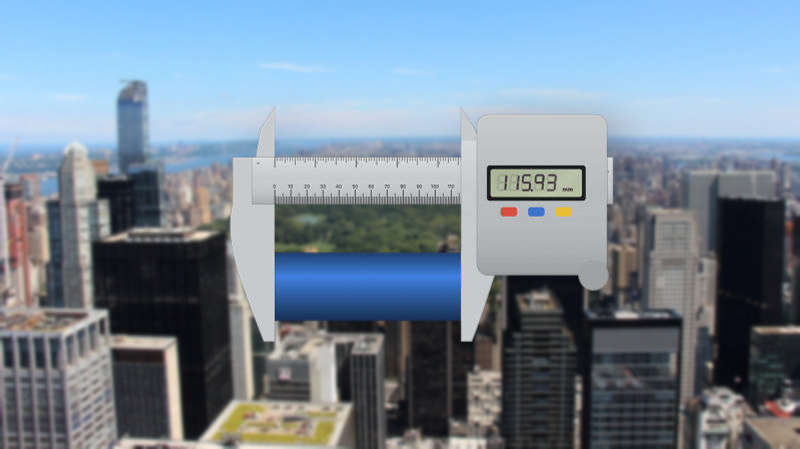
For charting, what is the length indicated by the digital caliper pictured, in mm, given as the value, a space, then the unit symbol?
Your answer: 115.93 mm
